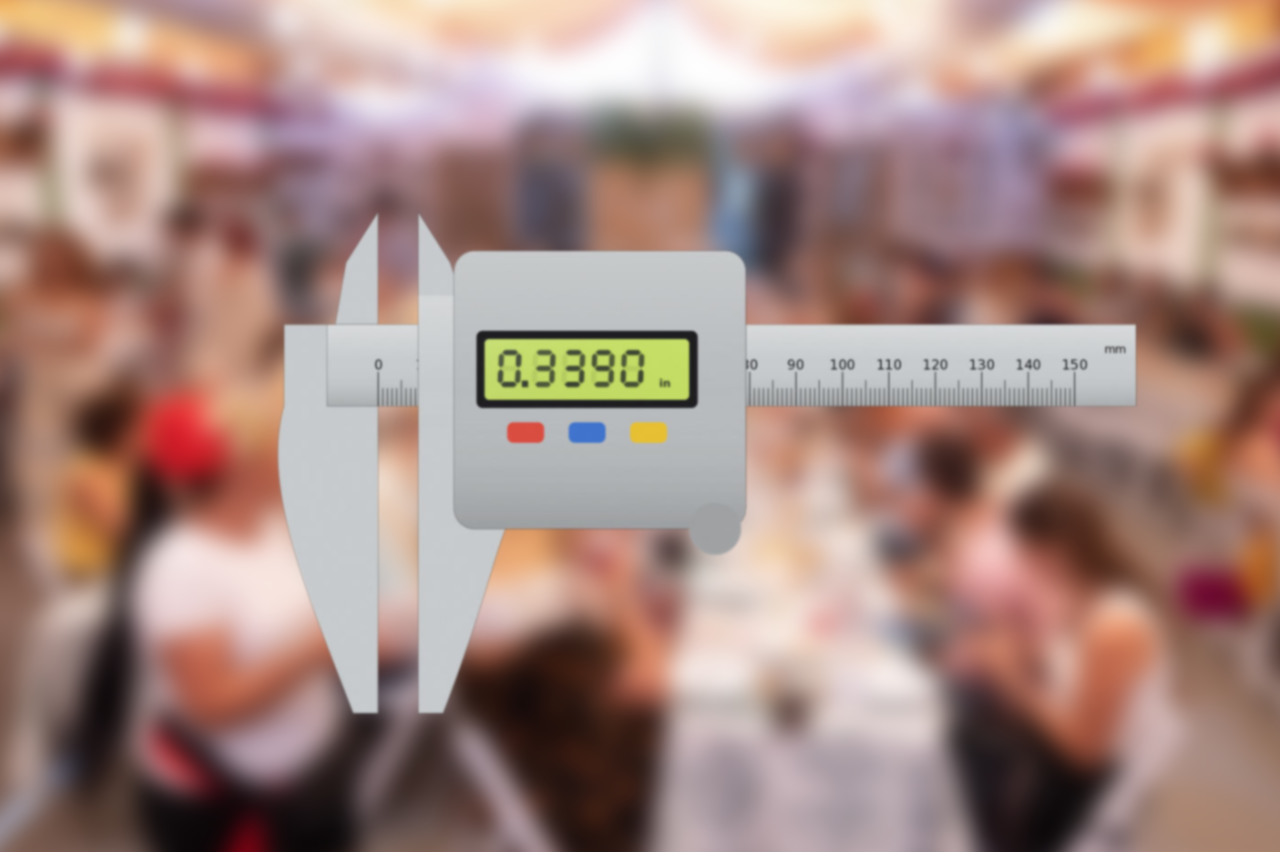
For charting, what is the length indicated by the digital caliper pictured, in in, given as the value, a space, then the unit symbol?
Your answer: 0.3390 in
